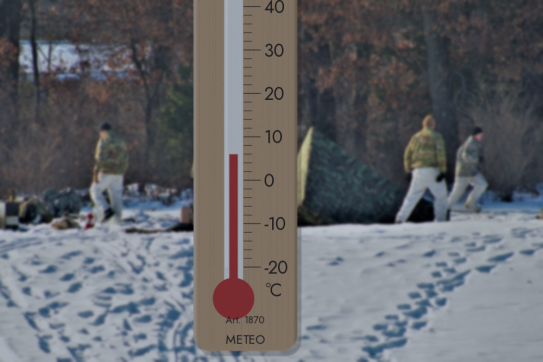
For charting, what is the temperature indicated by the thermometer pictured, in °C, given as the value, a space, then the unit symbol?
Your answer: 6 °C
